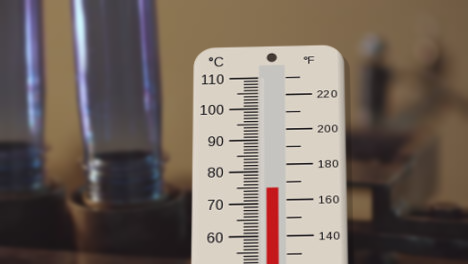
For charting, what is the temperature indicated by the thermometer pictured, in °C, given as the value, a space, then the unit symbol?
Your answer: 75 °C
